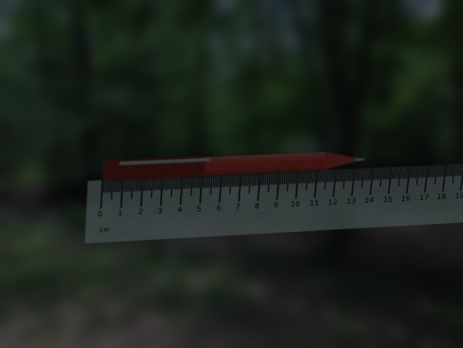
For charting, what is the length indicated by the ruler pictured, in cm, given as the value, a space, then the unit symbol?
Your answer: 13.5 cm
